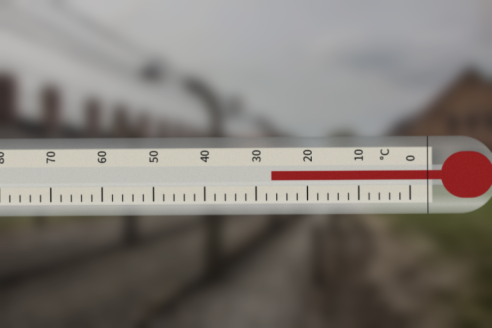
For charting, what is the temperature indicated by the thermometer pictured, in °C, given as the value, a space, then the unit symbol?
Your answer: 27 °C
